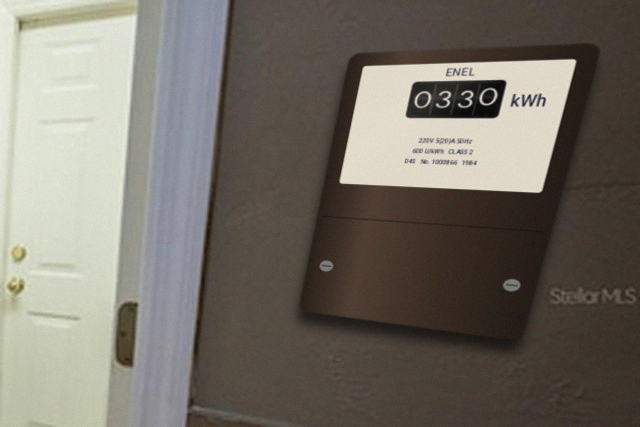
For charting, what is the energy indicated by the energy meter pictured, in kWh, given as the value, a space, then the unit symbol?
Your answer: 330 kWh
